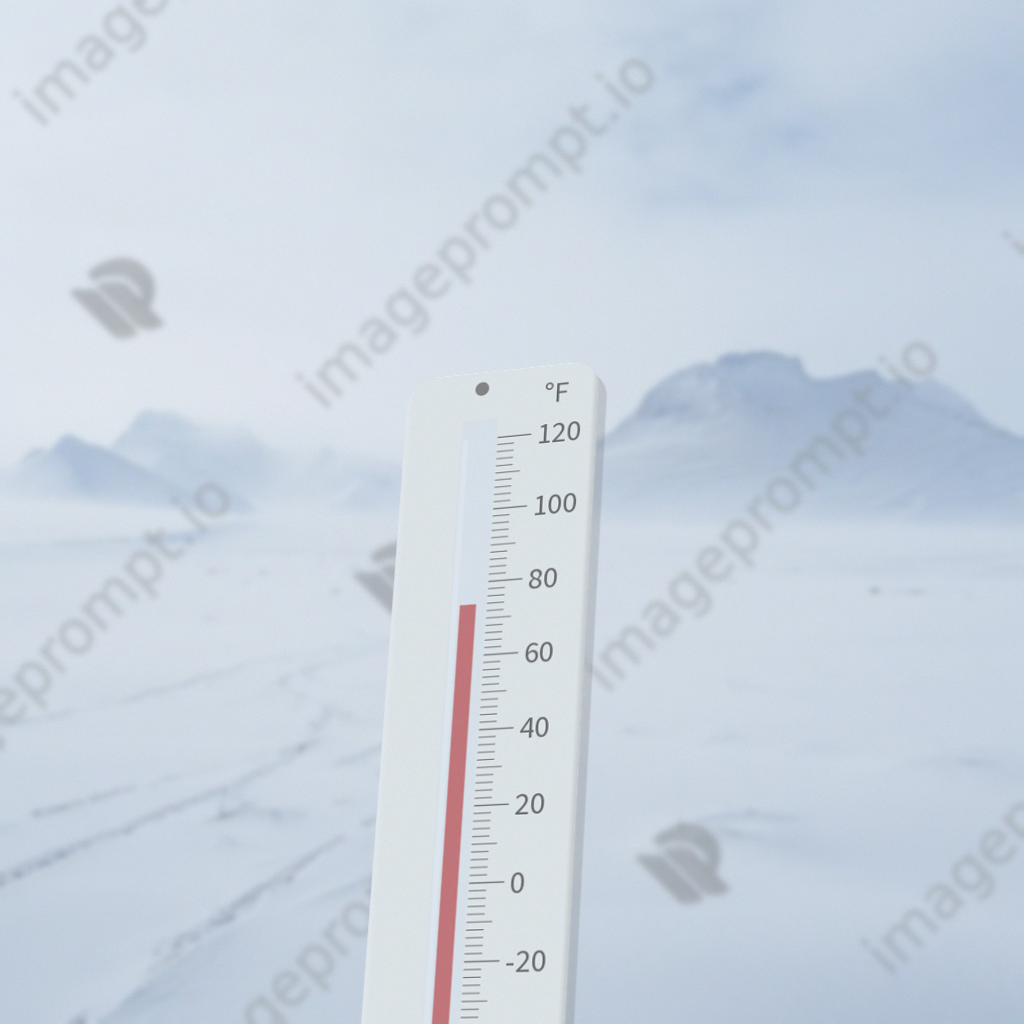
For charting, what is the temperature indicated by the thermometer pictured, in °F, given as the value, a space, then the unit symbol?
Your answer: 74 °F
